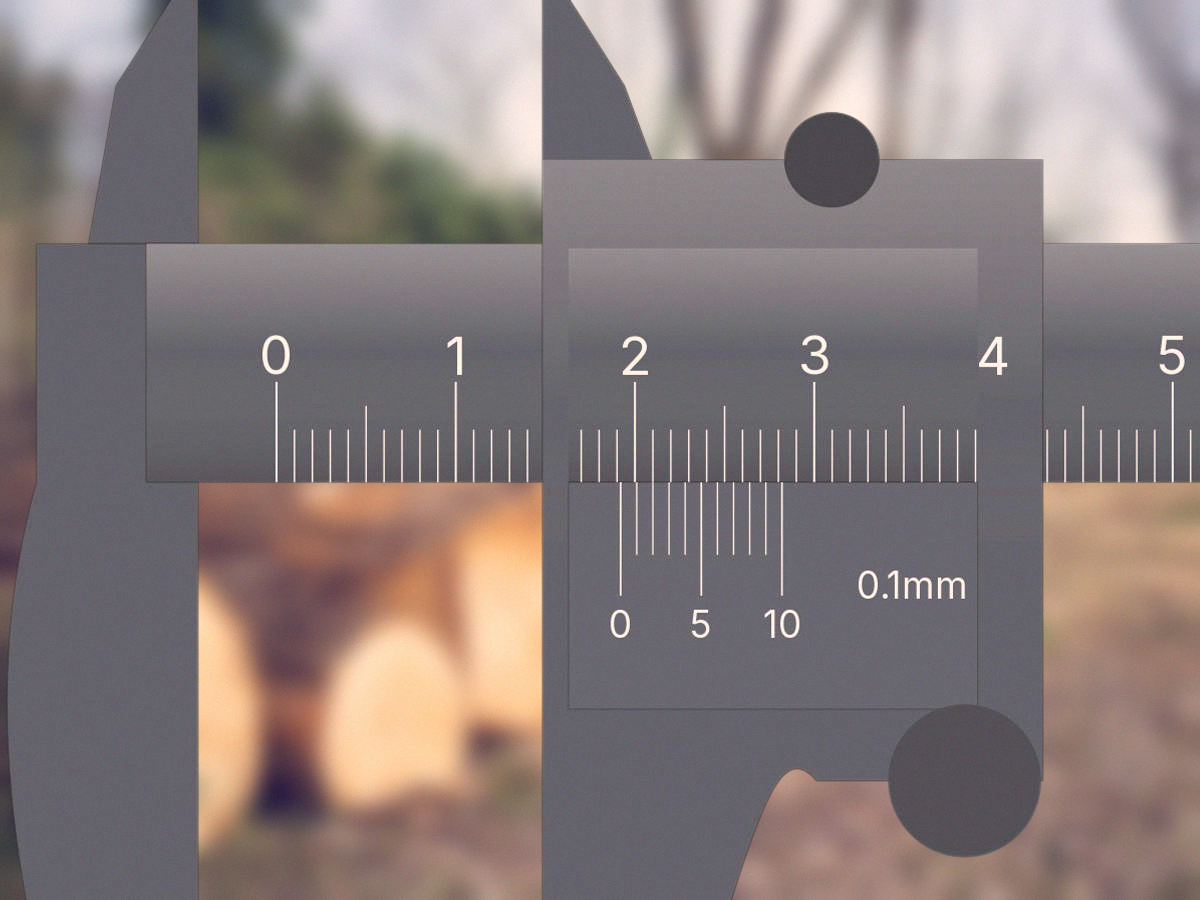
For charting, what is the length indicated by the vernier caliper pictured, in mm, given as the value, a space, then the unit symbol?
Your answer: 19.2 mm
